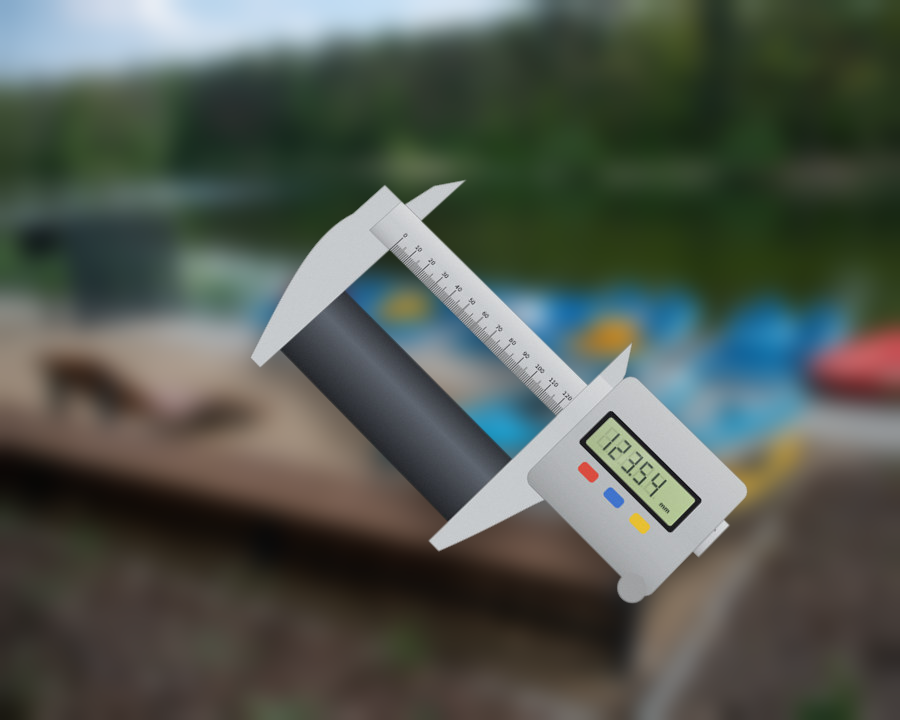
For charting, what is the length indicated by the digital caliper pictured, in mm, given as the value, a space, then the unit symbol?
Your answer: 123.54 mm
